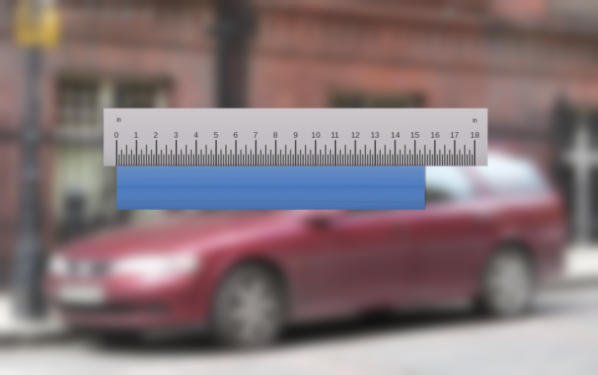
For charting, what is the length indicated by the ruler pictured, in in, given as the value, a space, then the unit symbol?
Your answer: 15.5 in
